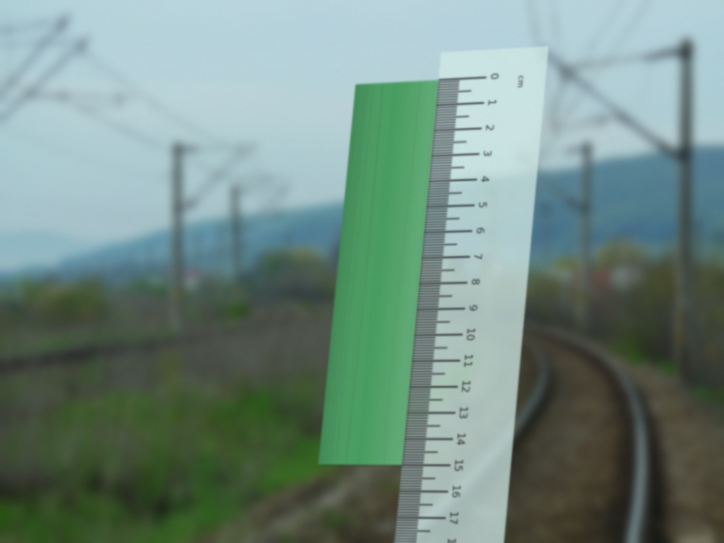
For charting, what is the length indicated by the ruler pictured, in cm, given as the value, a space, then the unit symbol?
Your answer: 15 cm
